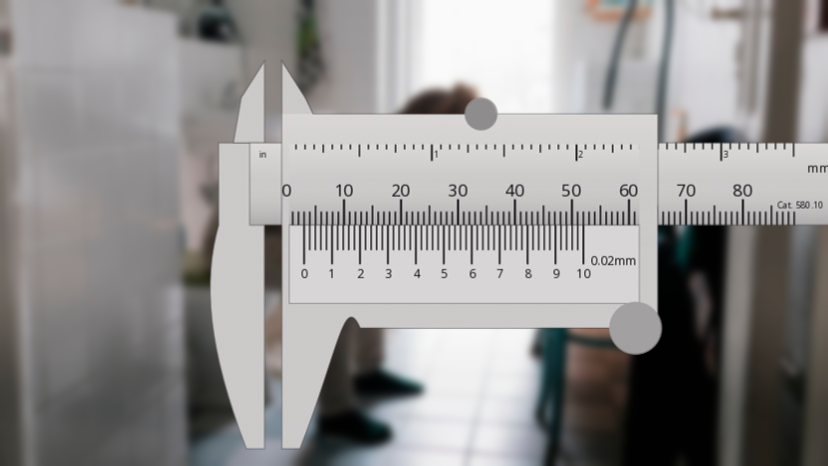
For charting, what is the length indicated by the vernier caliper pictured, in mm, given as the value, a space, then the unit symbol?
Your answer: 3.0 mm
